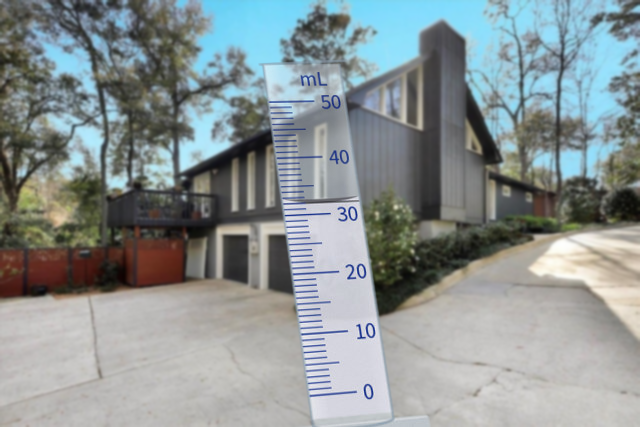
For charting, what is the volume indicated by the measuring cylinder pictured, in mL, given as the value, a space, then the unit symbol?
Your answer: 32 mL
